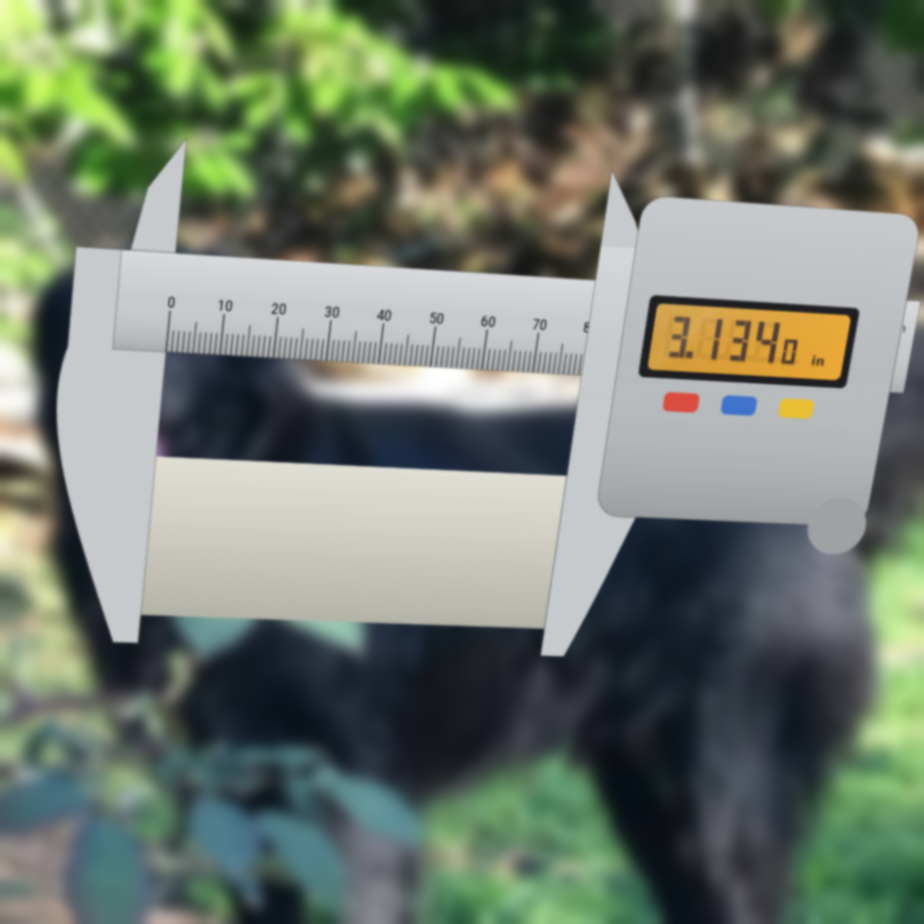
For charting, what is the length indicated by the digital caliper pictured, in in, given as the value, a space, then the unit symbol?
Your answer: 3.1340 in
